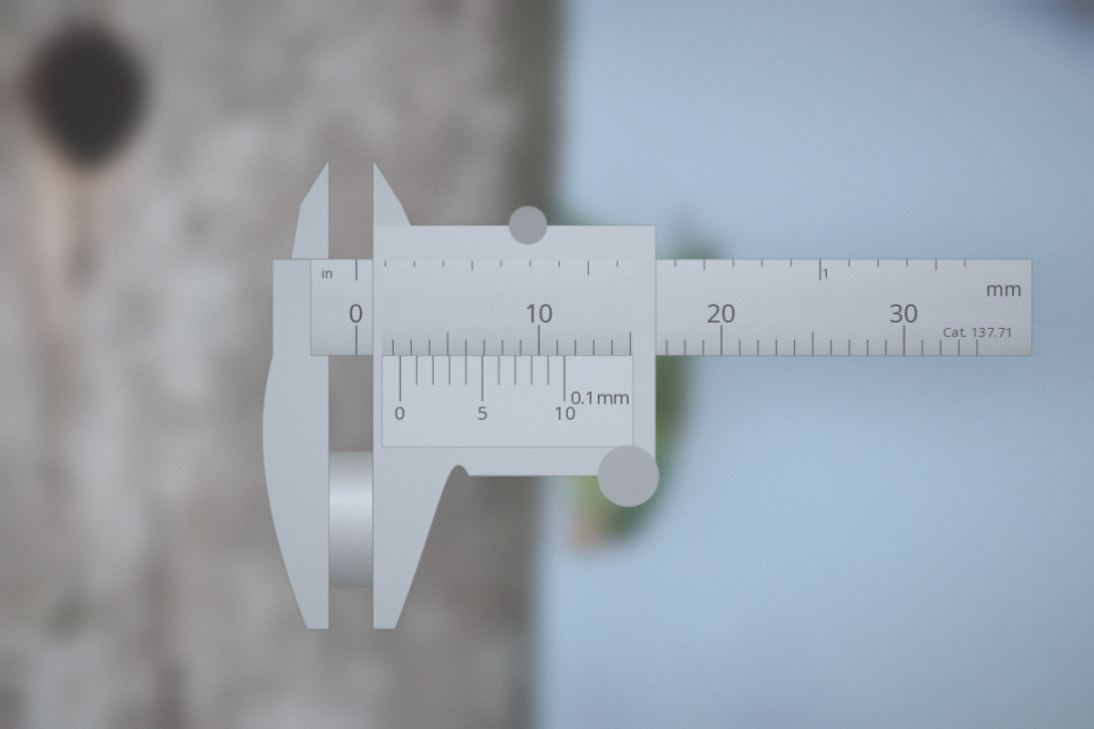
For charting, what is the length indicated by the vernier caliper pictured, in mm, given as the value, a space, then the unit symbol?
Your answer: 2.4 mm
